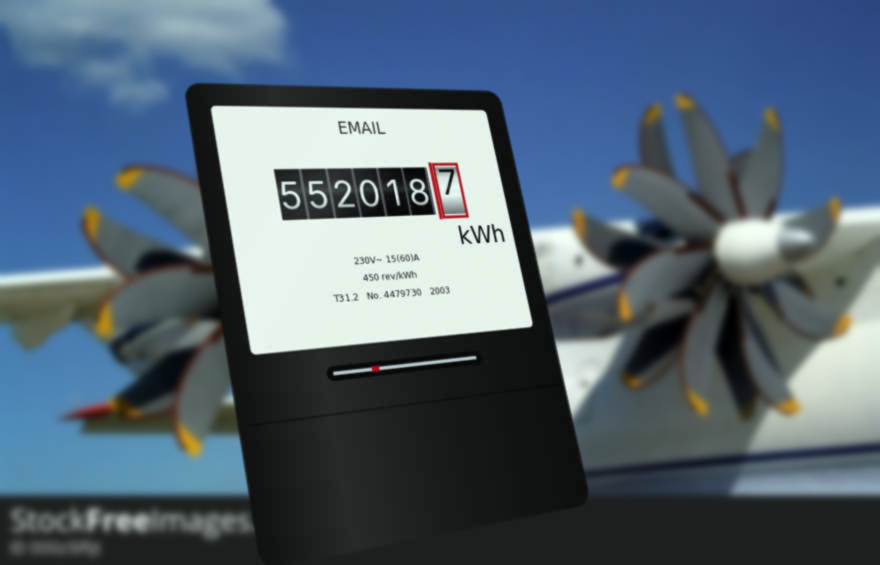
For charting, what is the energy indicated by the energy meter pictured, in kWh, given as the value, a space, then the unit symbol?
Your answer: 552018.7 kWh
